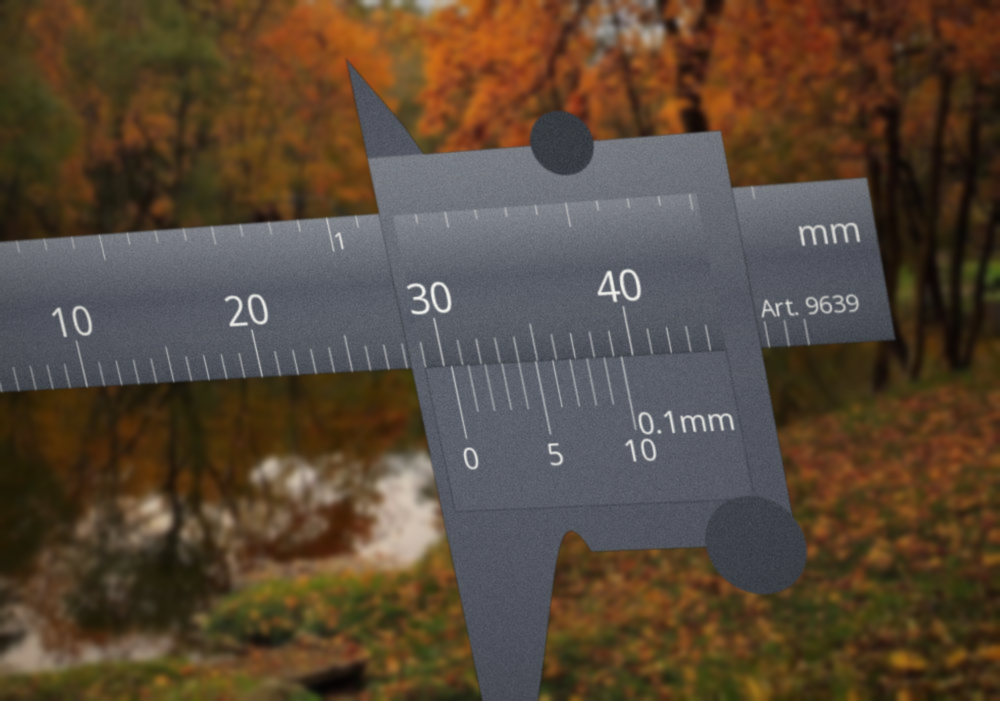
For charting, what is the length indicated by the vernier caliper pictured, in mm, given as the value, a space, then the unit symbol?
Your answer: 30.4 mm
